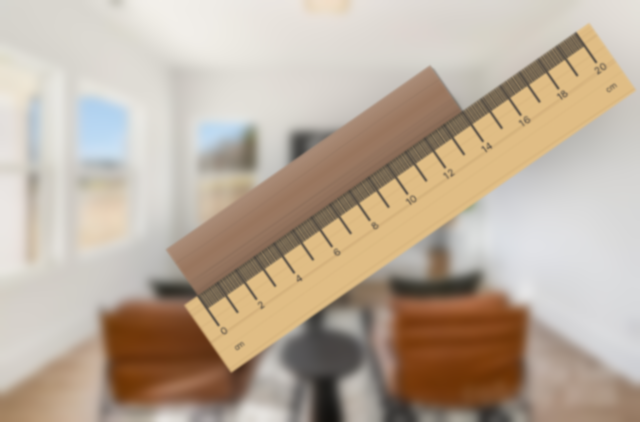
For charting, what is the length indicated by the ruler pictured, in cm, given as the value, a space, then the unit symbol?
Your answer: 14 cm
